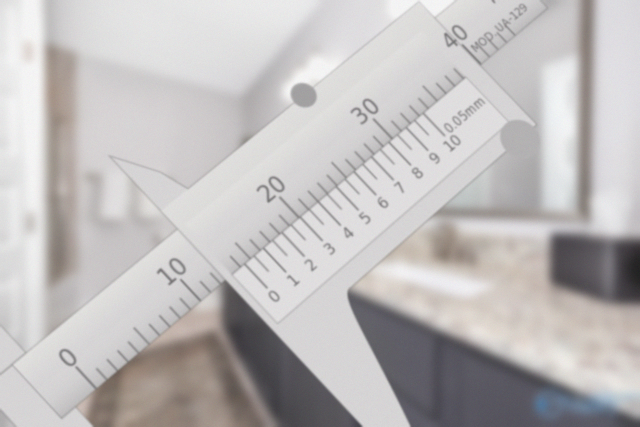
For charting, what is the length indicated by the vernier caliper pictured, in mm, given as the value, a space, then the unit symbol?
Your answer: 14.4 mm
